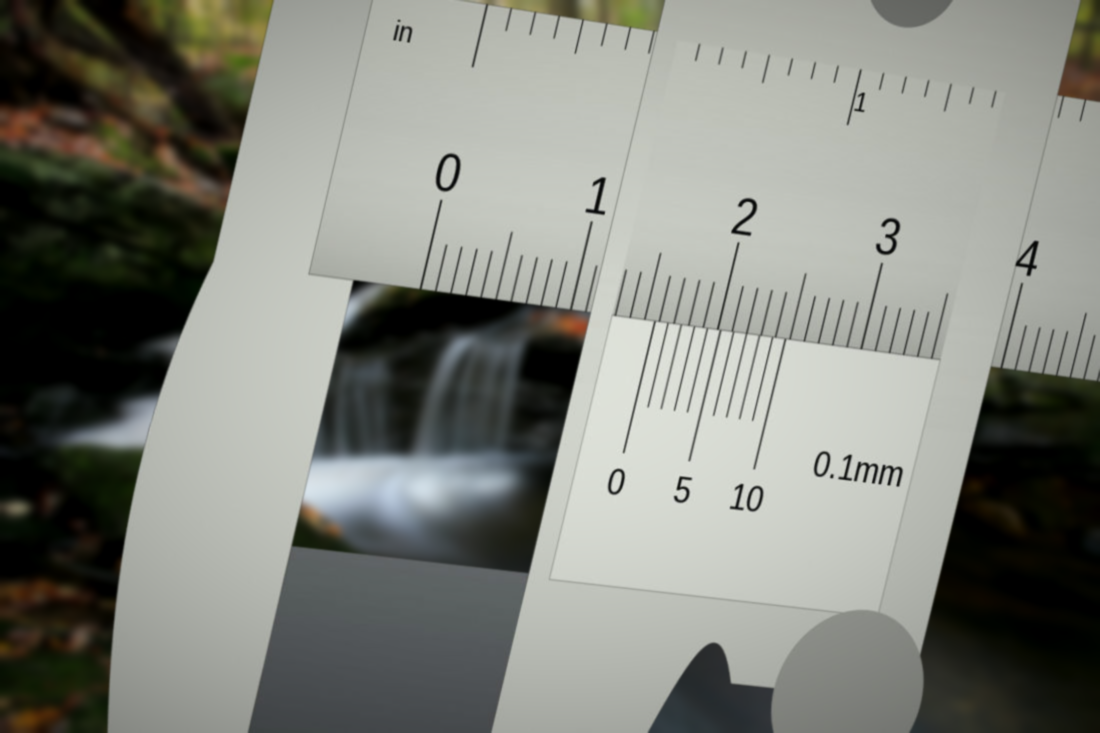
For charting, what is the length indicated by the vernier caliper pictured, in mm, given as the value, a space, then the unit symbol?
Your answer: 15.7 mm
